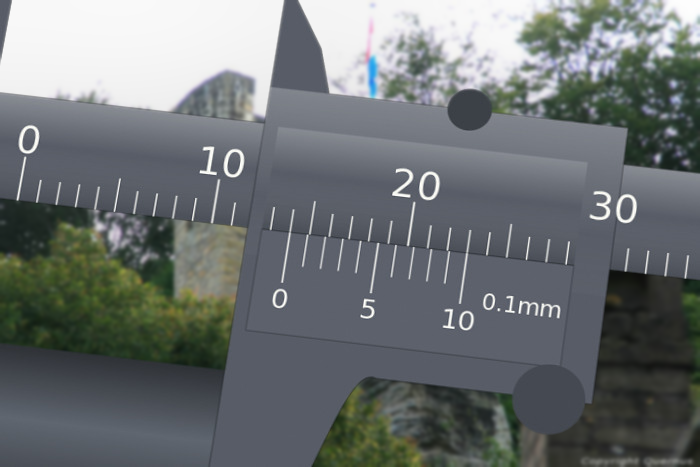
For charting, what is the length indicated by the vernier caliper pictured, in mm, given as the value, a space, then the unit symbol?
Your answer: 14.0 mm
